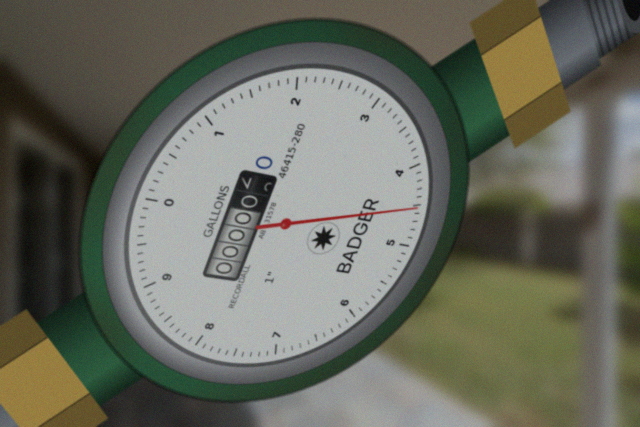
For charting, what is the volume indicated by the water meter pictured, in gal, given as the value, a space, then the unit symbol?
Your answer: 24.5 gal
